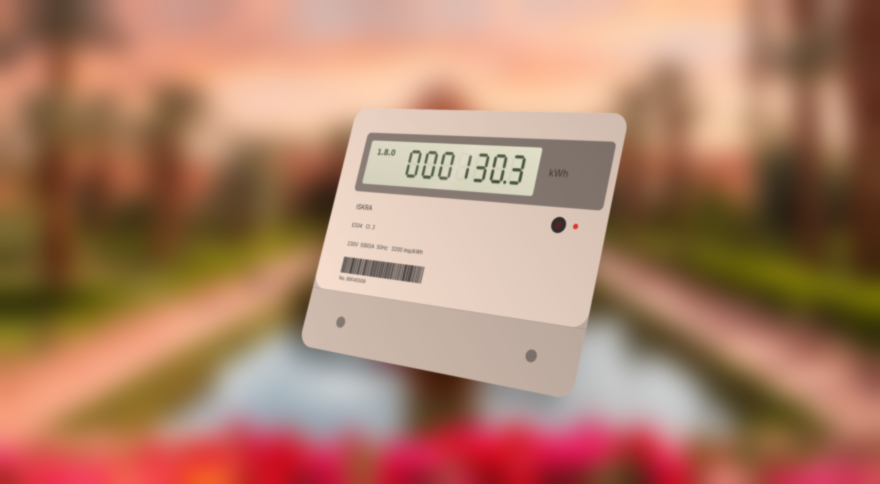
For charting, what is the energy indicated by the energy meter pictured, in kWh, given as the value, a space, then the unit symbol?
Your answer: 130.3 kWh
